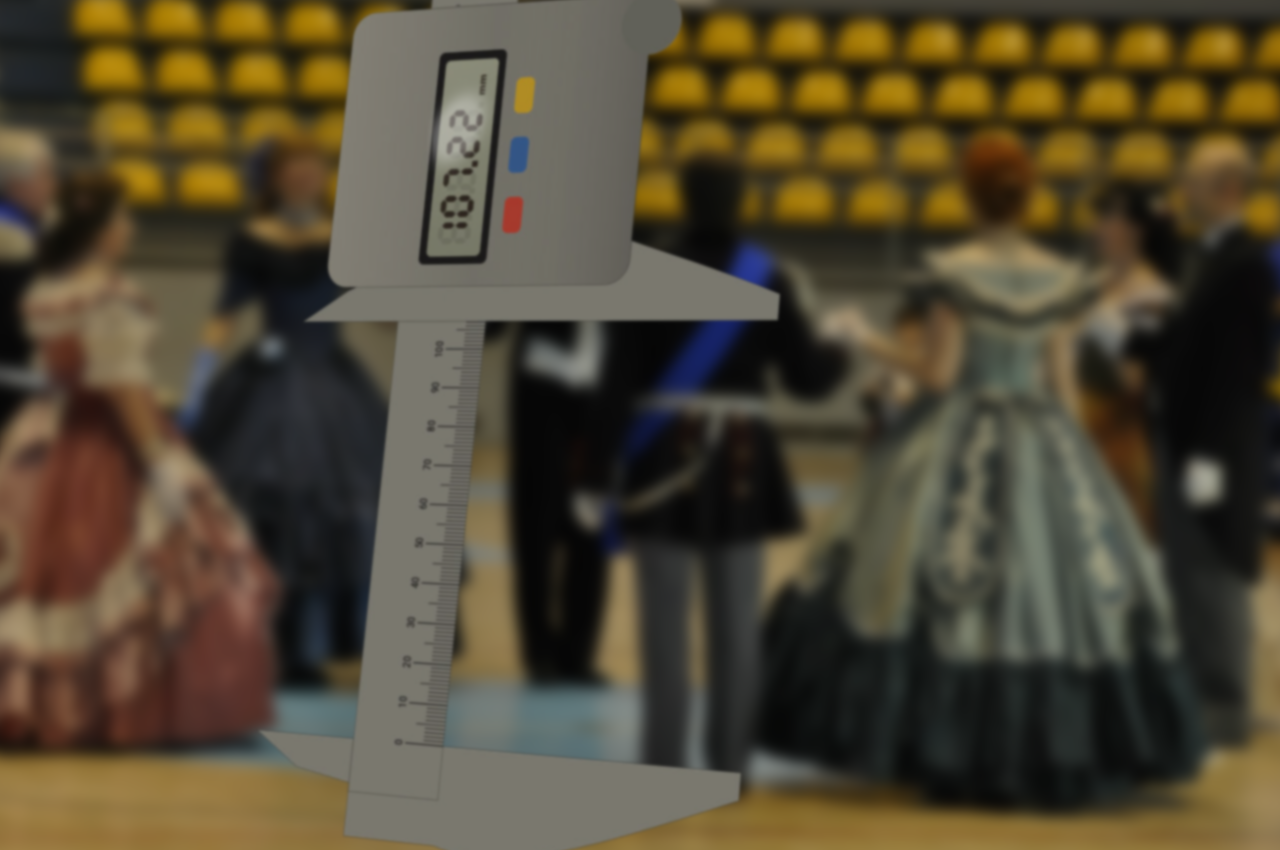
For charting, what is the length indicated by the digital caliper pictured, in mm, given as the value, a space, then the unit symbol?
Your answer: 107.22 mm
